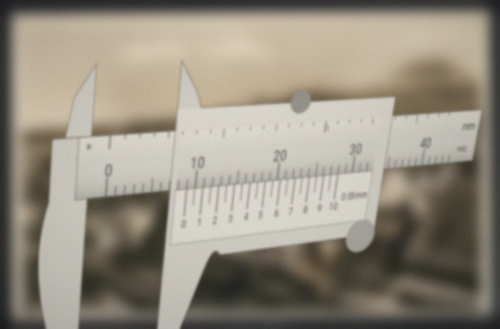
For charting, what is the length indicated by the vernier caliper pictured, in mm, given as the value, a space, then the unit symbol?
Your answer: 9.0 mm
